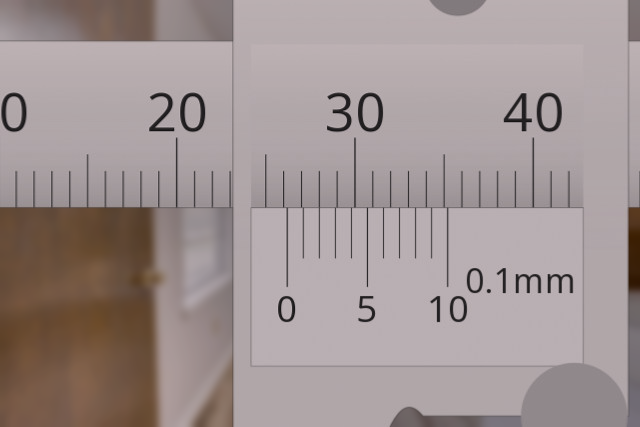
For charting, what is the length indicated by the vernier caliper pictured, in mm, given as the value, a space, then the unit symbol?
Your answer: 26.2 mm
